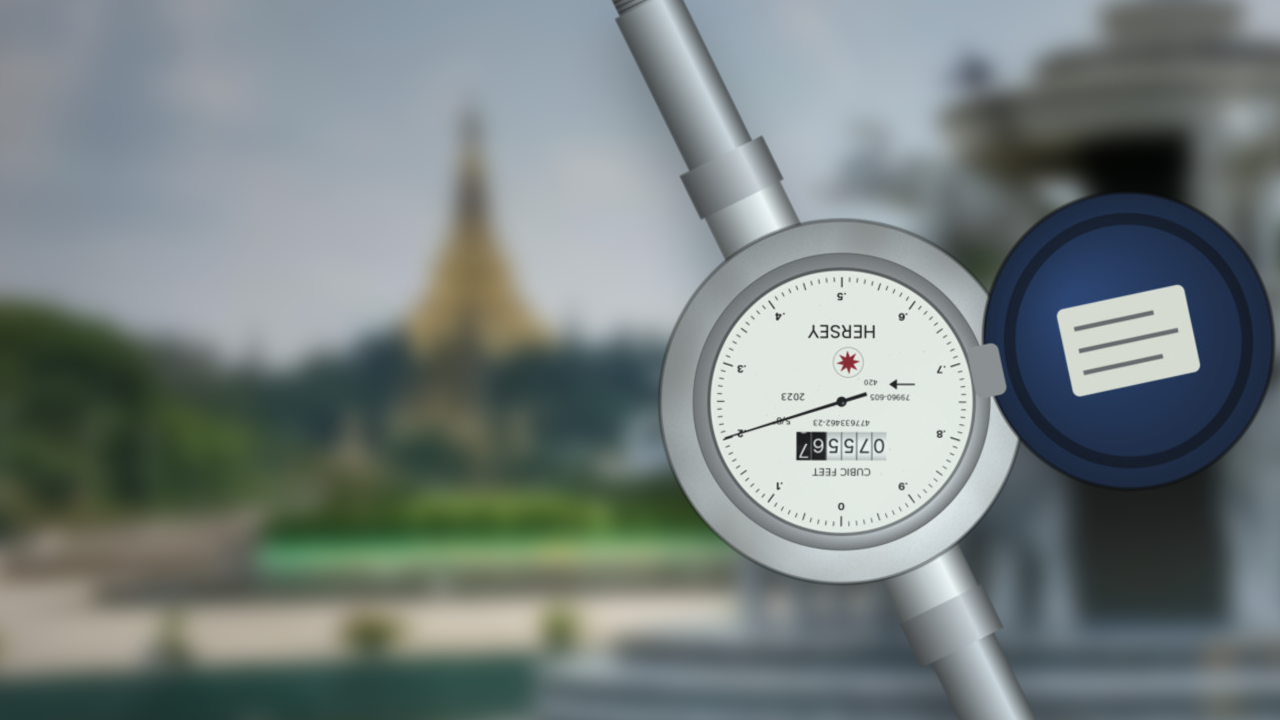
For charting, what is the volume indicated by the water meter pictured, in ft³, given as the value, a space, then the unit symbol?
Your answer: 75567.20 ft³
